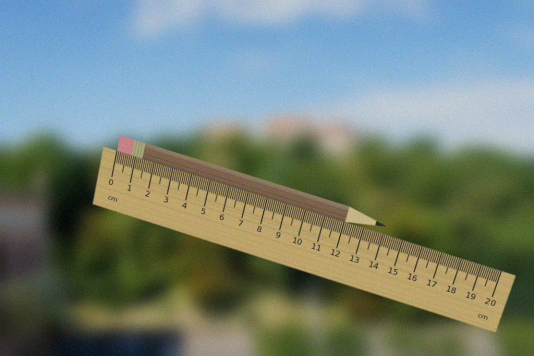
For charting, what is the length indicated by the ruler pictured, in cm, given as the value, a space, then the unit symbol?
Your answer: 14 cm
